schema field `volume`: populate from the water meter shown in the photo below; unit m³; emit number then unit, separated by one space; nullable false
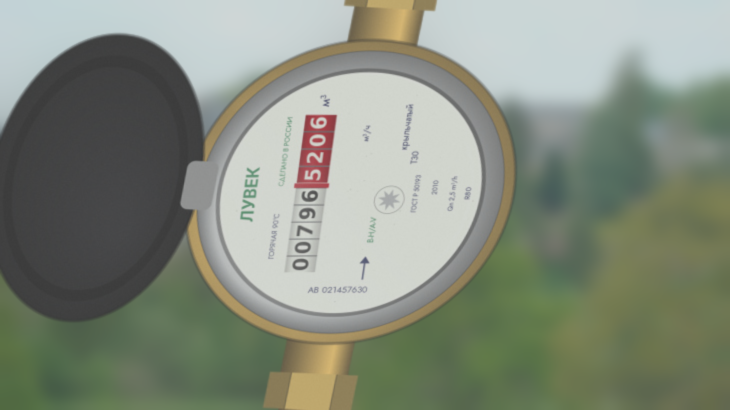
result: 796.5206 m³
